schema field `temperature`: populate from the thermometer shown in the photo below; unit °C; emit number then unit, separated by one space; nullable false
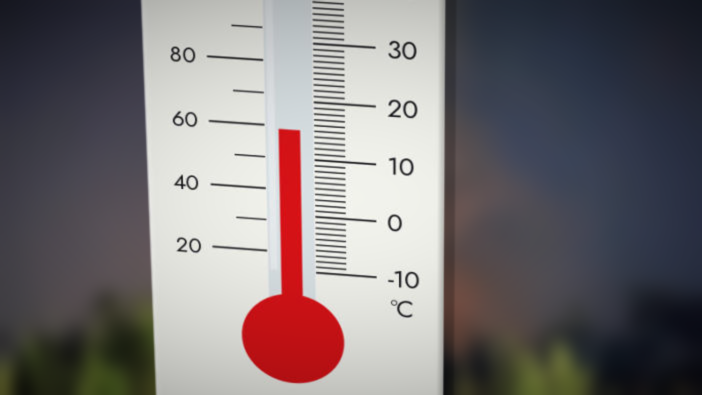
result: 15 °C
